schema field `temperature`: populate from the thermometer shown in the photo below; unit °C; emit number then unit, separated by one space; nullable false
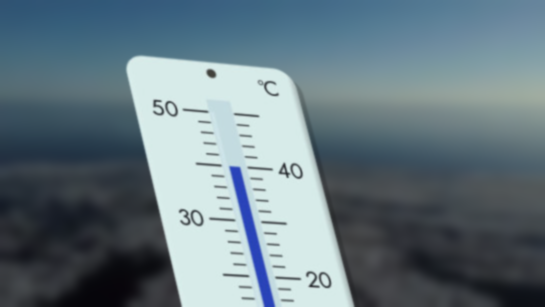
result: 40 °C
